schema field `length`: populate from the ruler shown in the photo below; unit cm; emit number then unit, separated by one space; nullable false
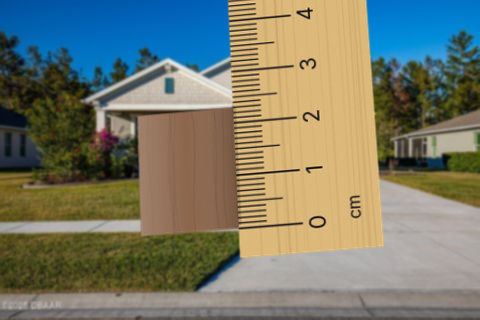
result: 2.3 cm
